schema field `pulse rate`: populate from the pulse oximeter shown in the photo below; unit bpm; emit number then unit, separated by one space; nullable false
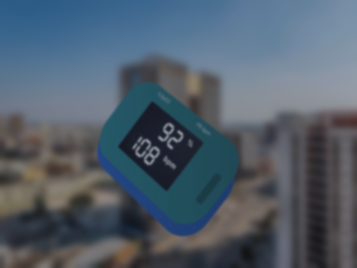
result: 108 bpm
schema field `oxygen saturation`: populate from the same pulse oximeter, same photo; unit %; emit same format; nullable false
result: 92 %
